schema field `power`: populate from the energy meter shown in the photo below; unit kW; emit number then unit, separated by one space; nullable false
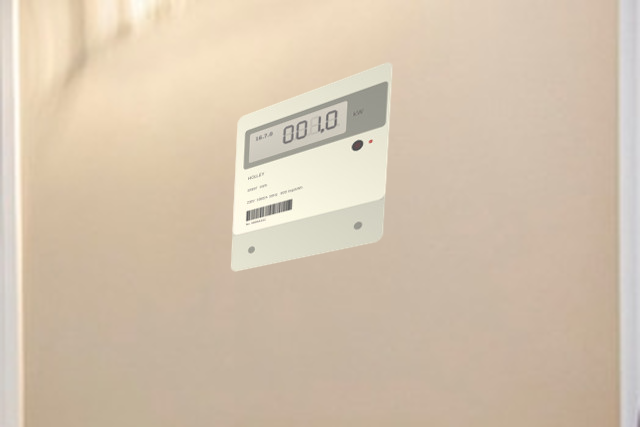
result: 1.0 kW
